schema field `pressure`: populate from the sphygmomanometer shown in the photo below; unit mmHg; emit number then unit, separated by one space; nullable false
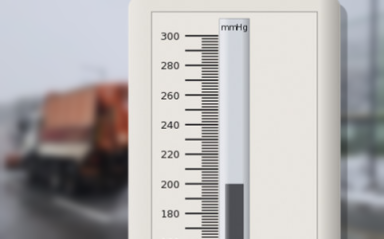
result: 200 mmHg
